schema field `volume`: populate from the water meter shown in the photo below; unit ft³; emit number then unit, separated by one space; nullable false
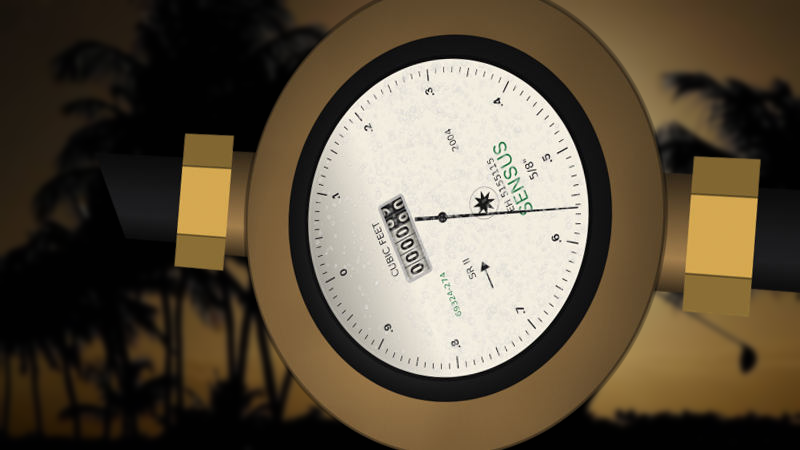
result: 89.56 ft³
